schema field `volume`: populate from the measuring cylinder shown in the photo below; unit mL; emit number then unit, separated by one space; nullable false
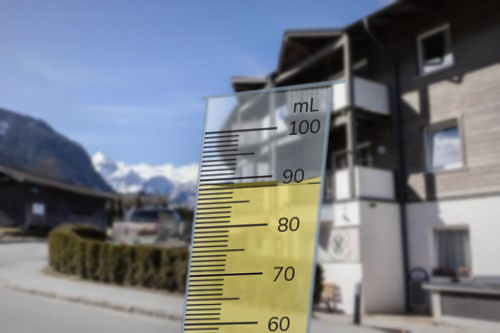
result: 88 mL
